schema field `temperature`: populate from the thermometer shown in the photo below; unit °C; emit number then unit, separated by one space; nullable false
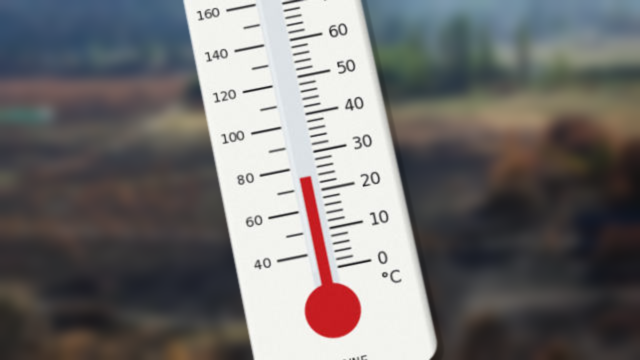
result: 24 °C
